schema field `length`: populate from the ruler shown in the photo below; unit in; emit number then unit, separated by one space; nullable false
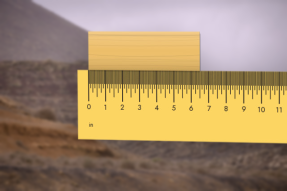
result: 6.5 in
